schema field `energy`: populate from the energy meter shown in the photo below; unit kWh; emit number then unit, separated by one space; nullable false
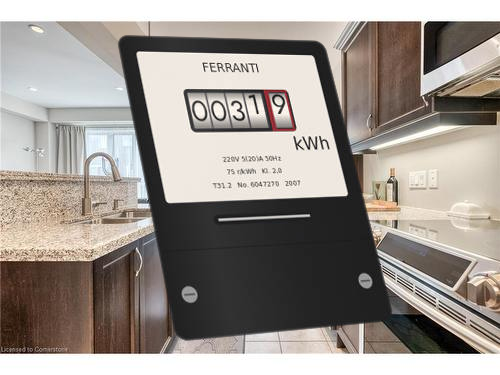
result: 31.9 kWh
